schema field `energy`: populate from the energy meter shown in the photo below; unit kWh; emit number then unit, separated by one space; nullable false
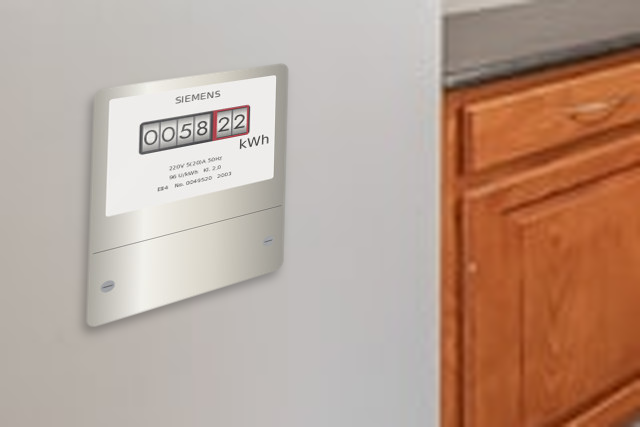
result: 58.22 kWh
